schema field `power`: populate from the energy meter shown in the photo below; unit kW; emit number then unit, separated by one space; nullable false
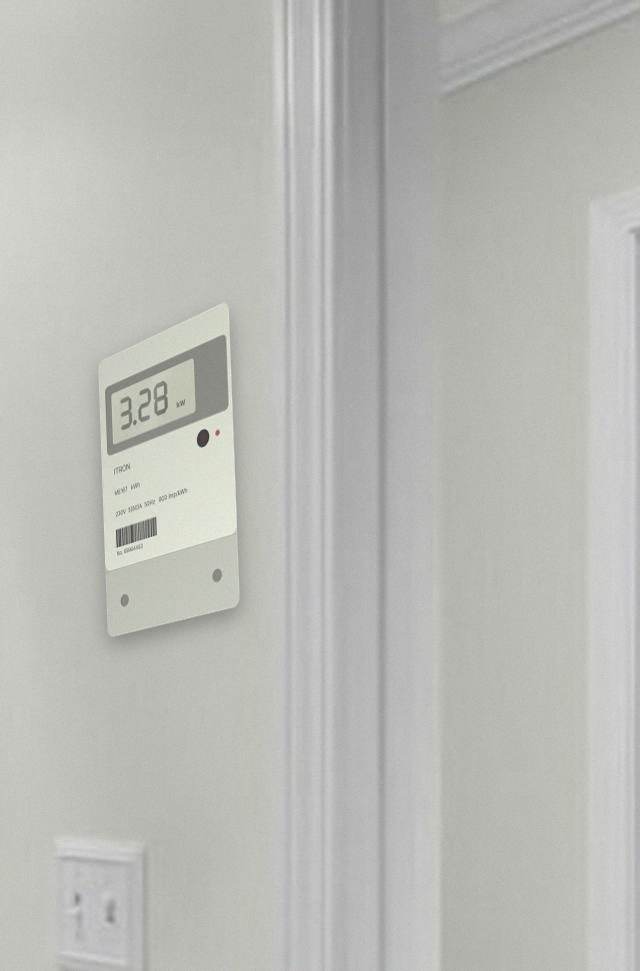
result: 3.28 kW
